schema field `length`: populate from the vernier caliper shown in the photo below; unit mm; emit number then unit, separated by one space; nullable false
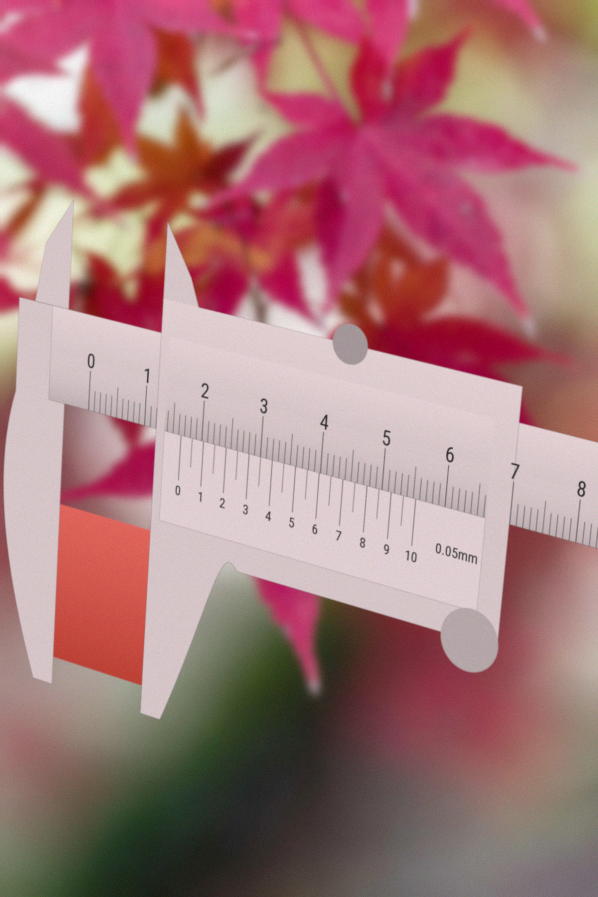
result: 16.4 mm
